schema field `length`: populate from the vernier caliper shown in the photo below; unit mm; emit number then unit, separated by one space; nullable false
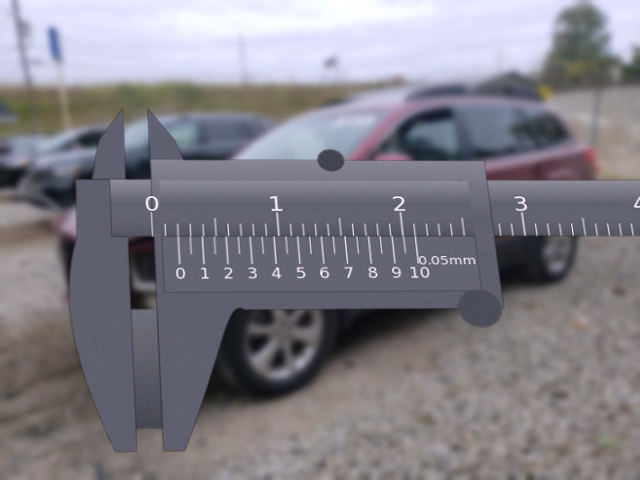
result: 2.0 mm
